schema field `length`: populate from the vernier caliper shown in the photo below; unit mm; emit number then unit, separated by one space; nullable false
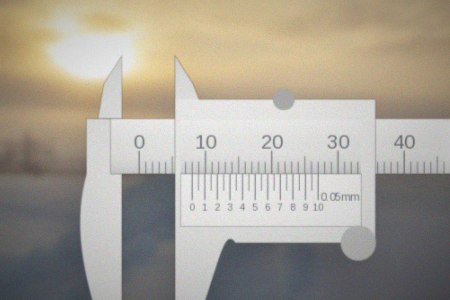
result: 8.0 mm
